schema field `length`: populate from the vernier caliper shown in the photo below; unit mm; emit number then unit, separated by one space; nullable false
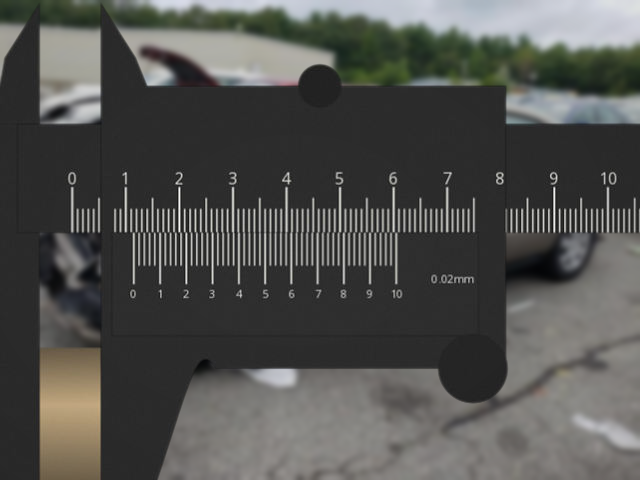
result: 11.5 mm
